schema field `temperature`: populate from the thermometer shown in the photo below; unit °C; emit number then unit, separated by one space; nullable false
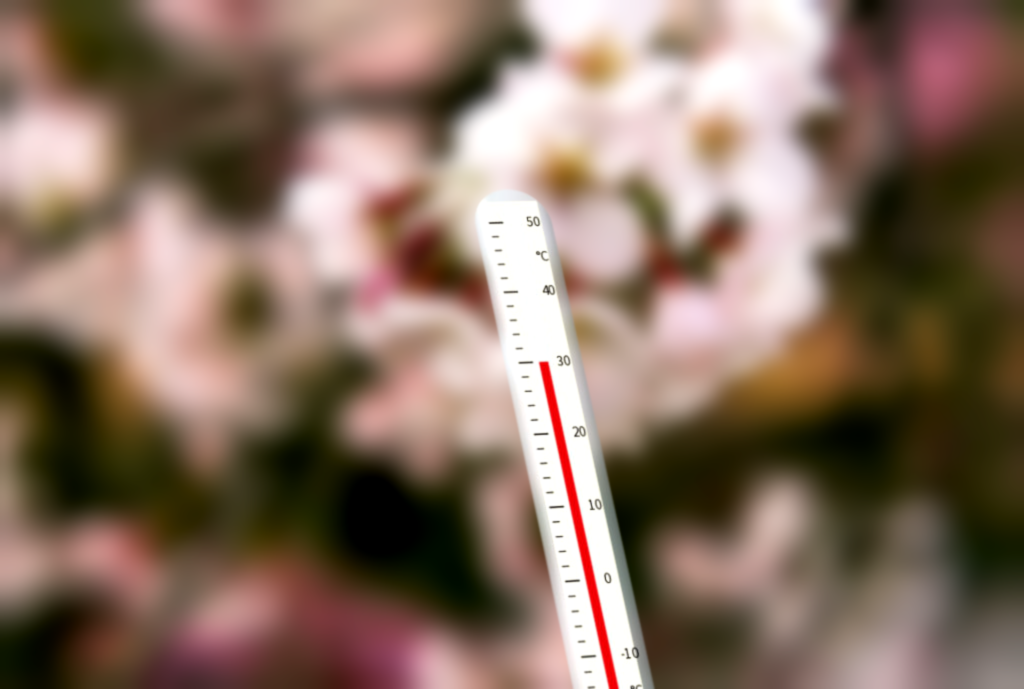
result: 30 °C
